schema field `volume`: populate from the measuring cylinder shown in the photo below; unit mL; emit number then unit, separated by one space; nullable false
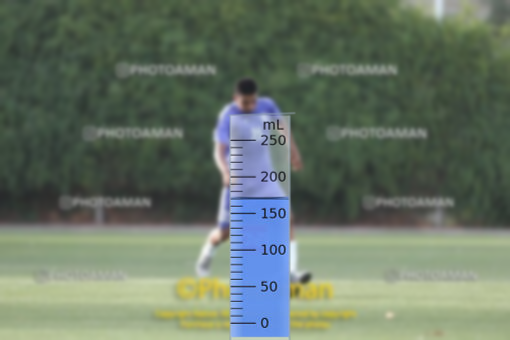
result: 170 mL
